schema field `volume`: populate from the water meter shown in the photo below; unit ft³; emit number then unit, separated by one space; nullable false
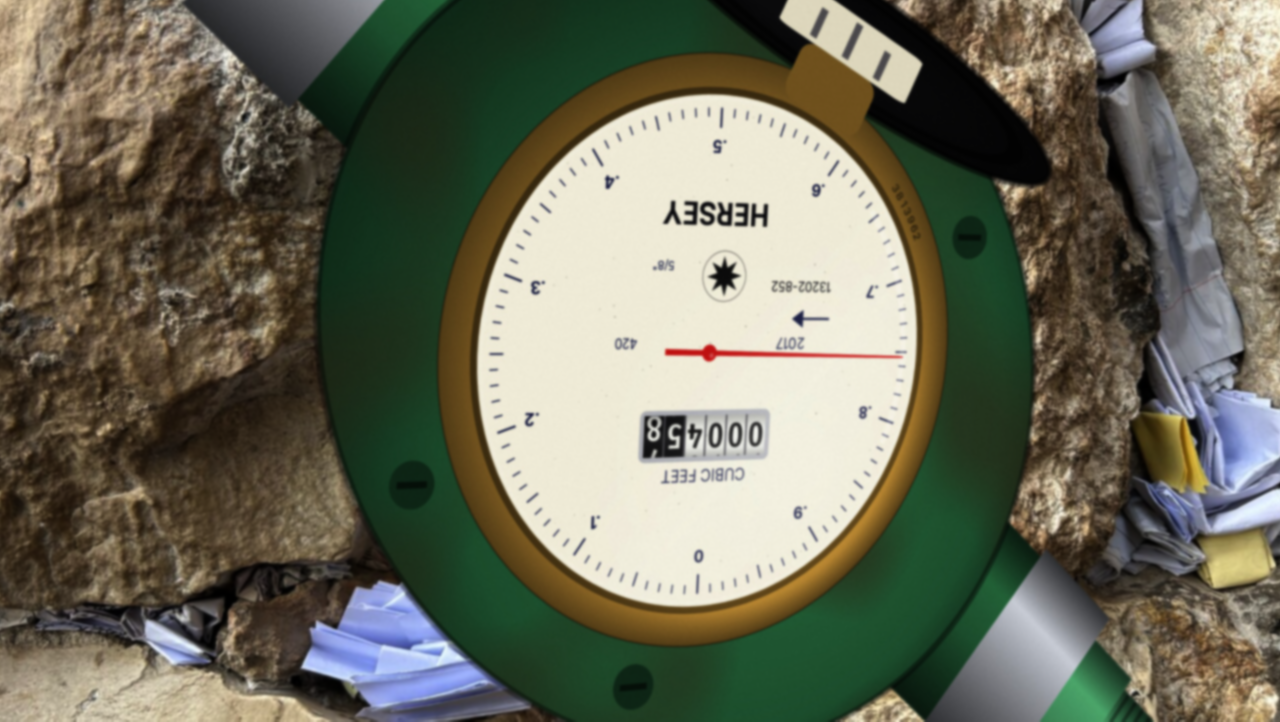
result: 457.75 ft³
